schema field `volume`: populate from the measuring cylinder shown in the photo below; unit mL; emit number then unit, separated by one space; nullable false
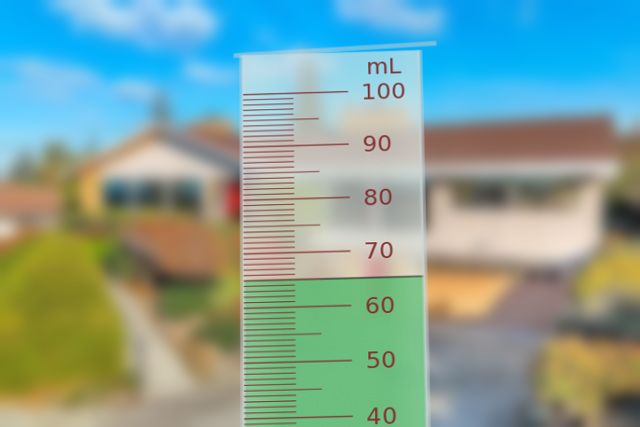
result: 65 mL
